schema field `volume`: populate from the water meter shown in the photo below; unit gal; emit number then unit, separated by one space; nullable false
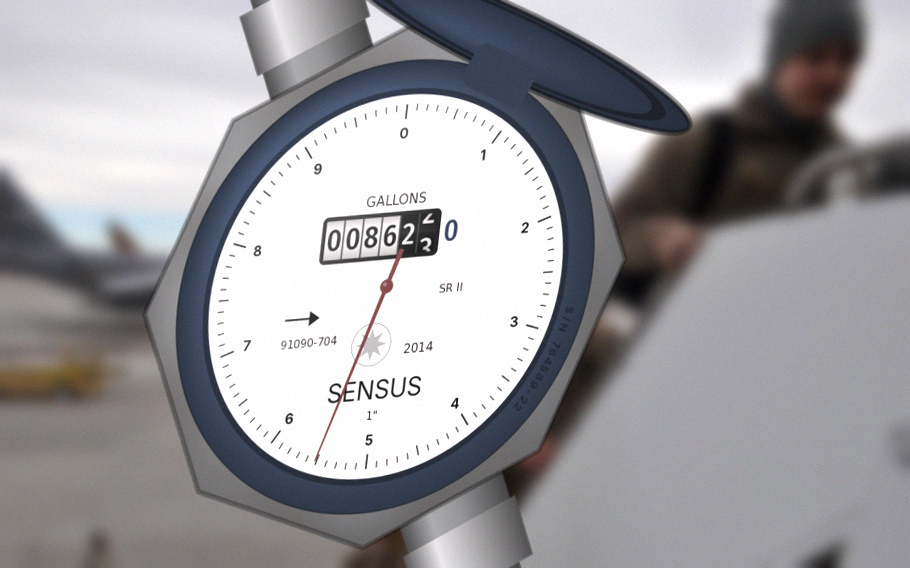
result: 86225.5 gal
